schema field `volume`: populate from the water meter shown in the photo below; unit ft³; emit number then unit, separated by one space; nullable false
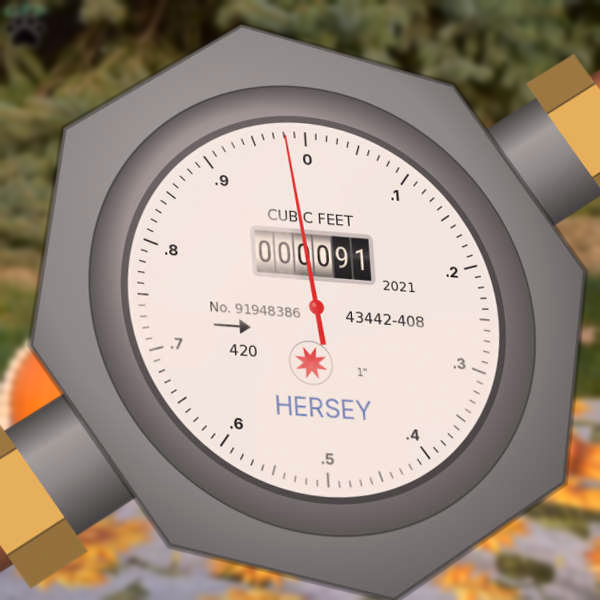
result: 90.98 ft³
